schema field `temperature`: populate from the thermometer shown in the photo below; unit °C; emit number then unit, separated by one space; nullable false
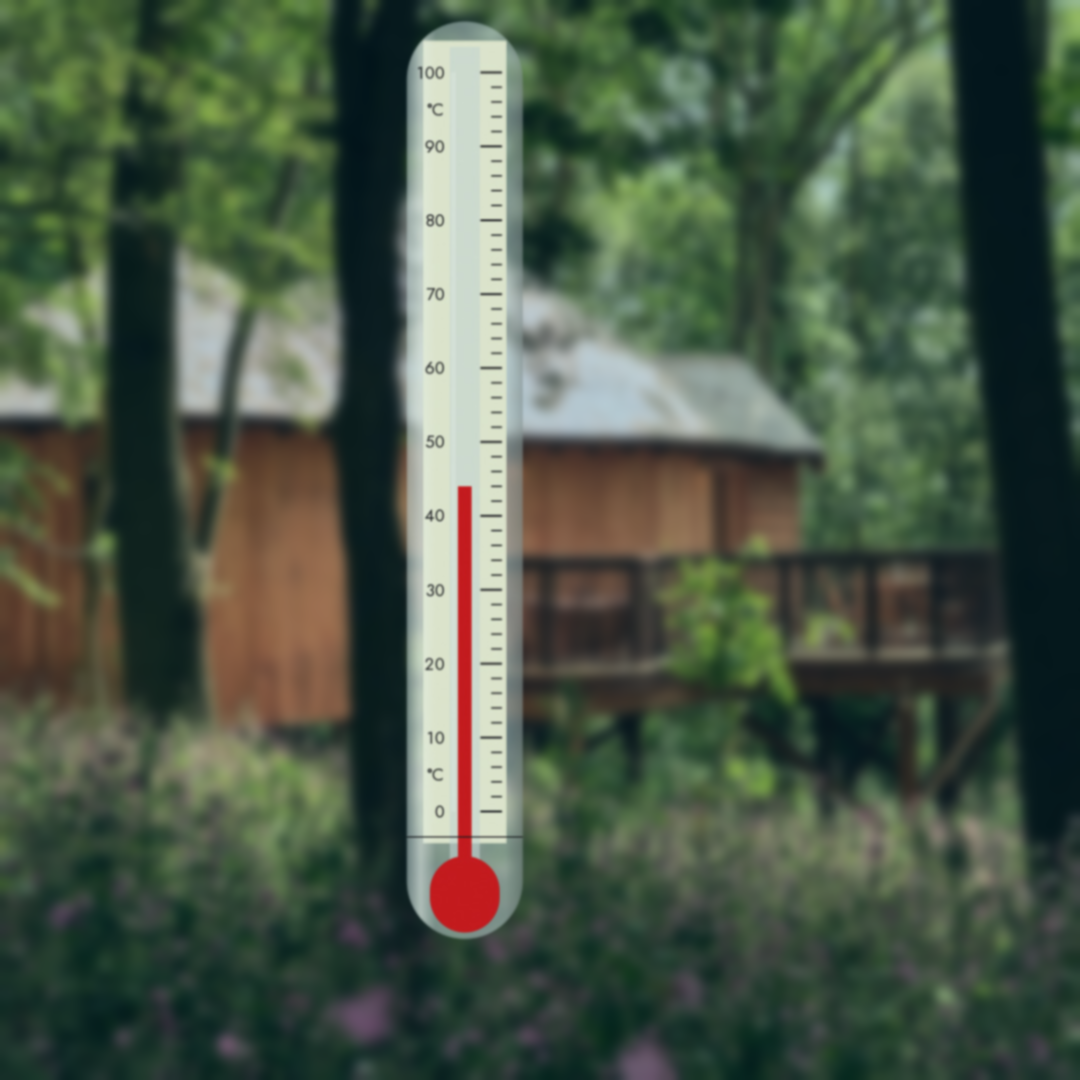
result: 44 °C
